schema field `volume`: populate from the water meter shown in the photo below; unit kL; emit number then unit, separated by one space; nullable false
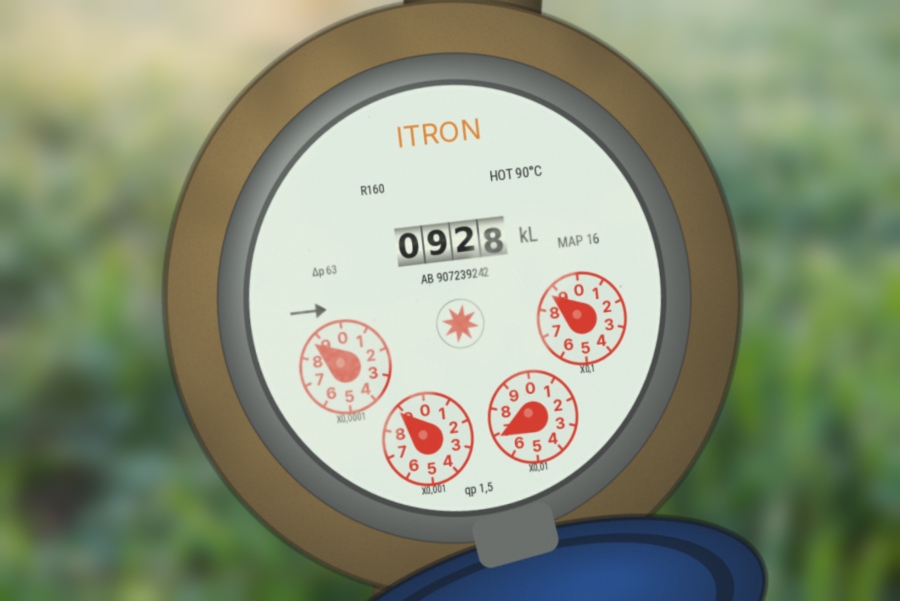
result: 927.8688 kL
